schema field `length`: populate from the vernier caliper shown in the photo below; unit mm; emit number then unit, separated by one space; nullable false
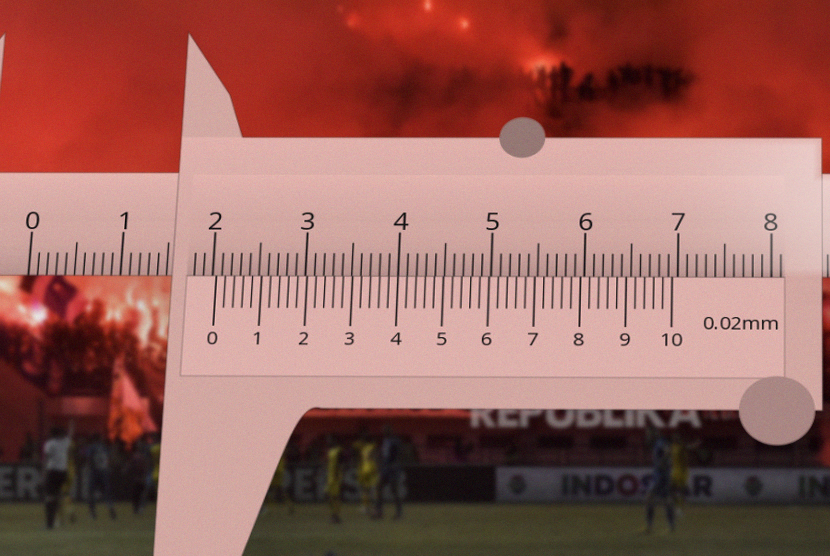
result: 20.4 mm
